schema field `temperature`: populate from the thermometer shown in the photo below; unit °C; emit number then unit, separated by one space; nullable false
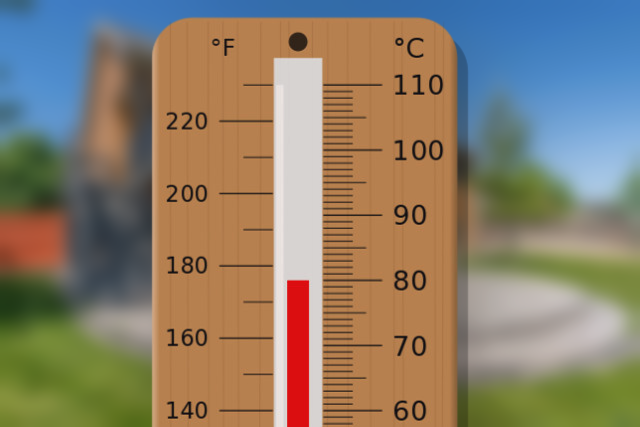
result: 80 °C
